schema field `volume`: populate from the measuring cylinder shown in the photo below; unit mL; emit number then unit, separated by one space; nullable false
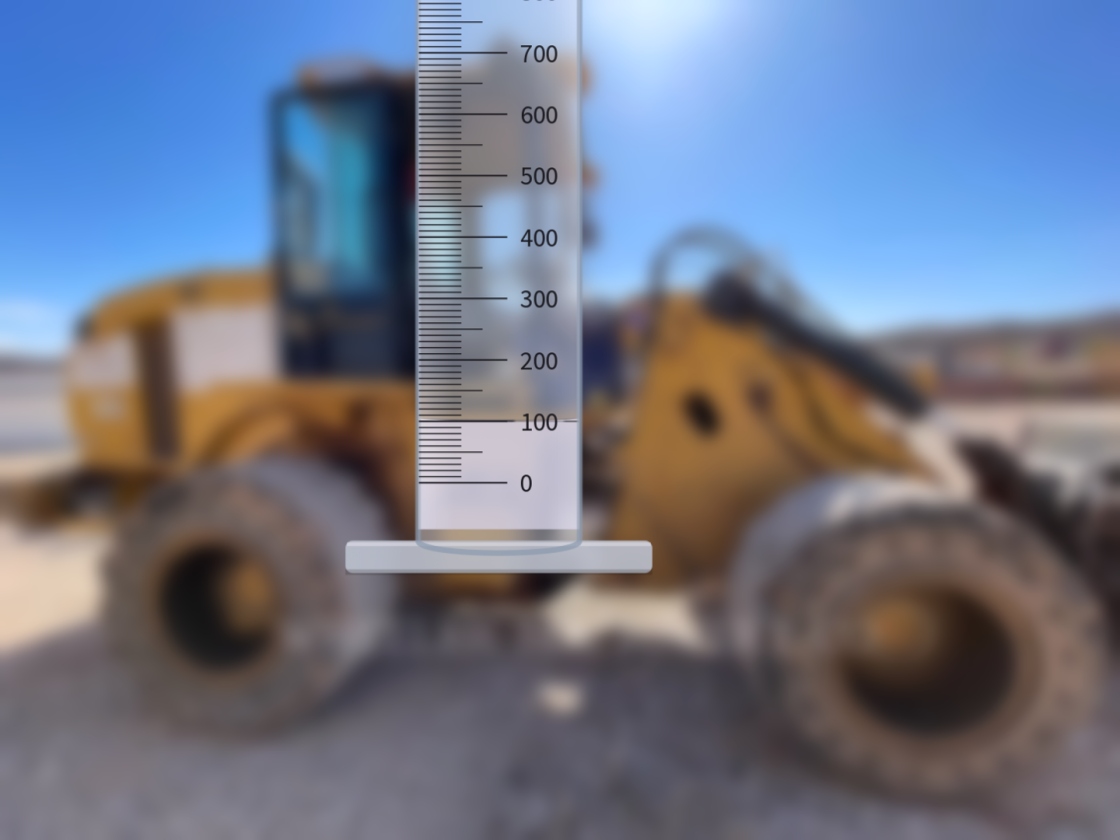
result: 100 mL
